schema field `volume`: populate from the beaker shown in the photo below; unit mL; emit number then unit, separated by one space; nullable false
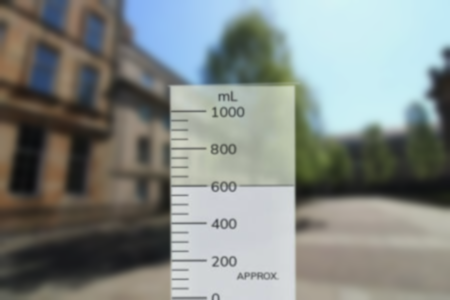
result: 600 mL
